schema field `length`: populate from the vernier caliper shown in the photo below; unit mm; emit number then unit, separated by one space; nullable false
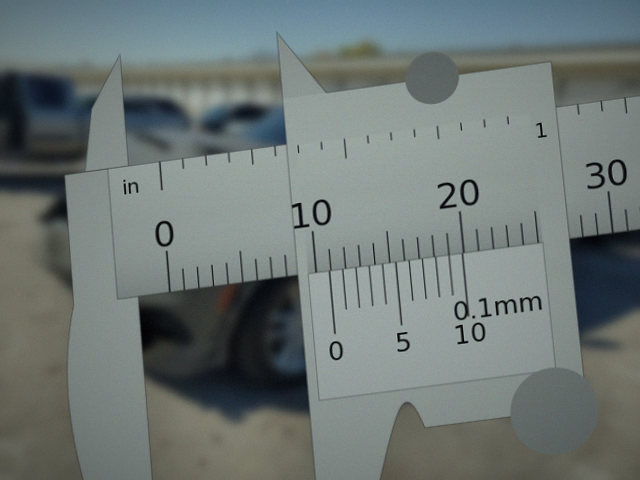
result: 10.9 mm
